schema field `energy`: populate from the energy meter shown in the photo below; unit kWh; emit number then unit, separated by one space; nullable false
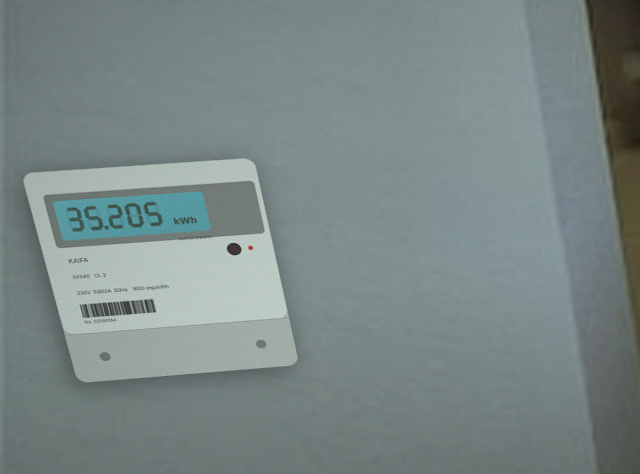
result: 35.205 kWh
